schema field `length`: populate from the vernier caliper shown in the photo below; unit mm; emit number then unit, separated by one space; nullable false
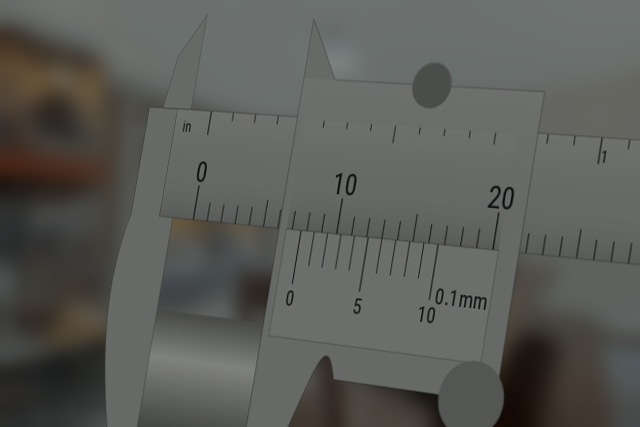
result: 7.6 mm
